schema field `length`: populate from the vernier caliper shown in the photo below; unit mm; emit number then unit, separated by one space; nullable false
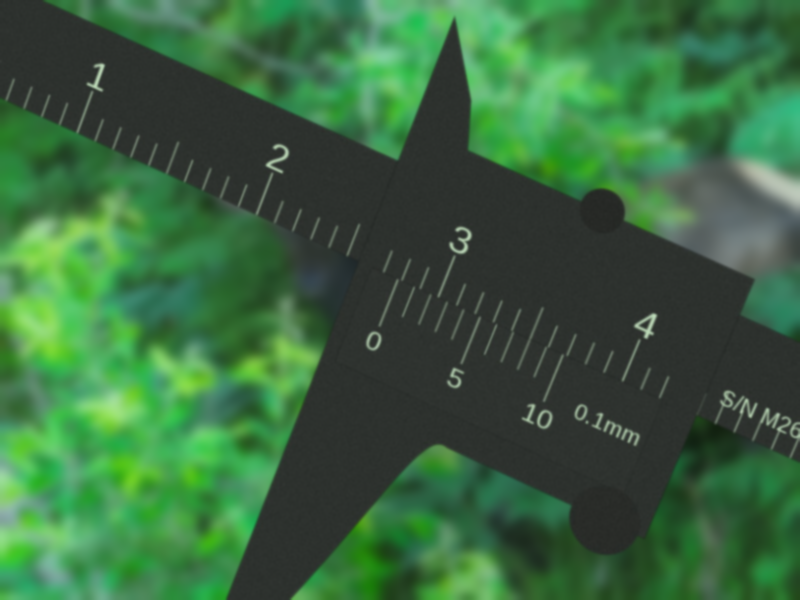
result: 27.8 mm
